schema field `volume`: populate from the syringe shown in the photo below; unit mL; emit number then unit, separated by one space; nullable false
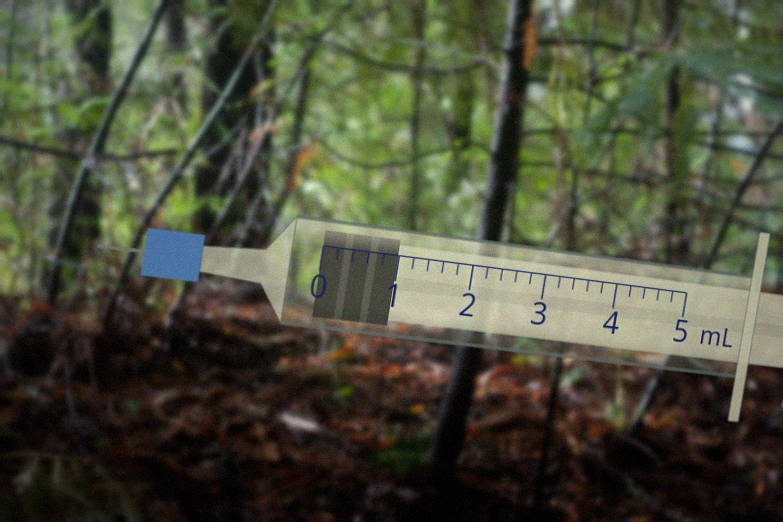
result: 0 mL
